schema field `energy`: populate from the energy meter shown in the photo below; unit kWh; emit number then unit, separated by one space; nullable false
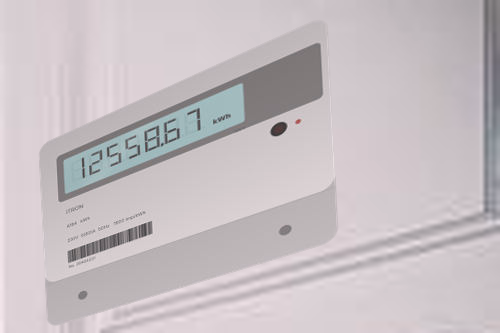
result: 12558.67 kWh
